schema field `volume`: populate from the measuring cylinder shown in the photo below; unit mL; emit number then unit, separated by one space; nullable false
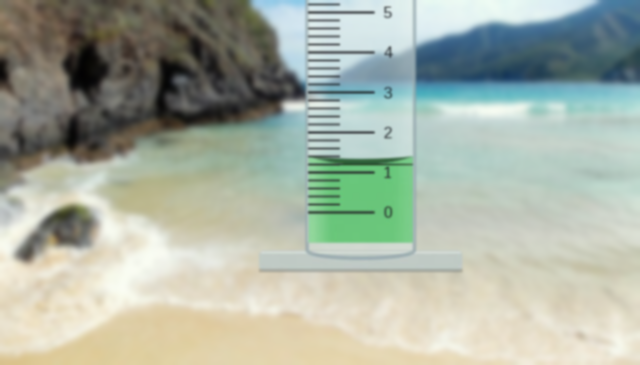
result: 1.2 mL
